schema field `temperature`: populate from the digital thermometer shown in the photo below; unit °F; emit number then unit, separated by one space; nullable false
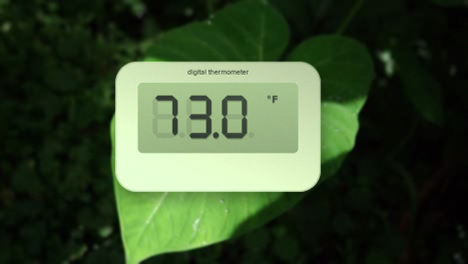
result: 73.0 °F
